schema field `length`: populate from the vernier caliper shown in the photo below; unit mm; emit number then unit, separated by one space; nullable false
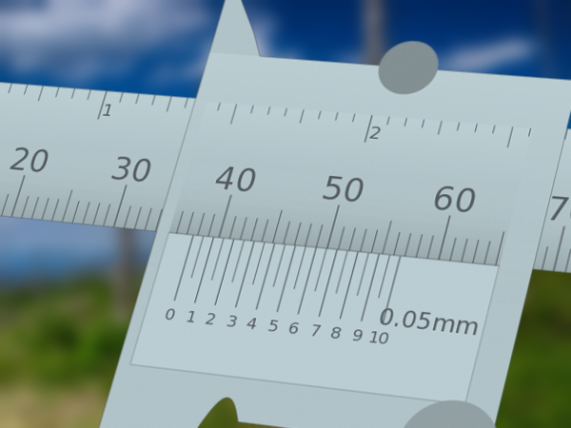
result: 37.6 mm
